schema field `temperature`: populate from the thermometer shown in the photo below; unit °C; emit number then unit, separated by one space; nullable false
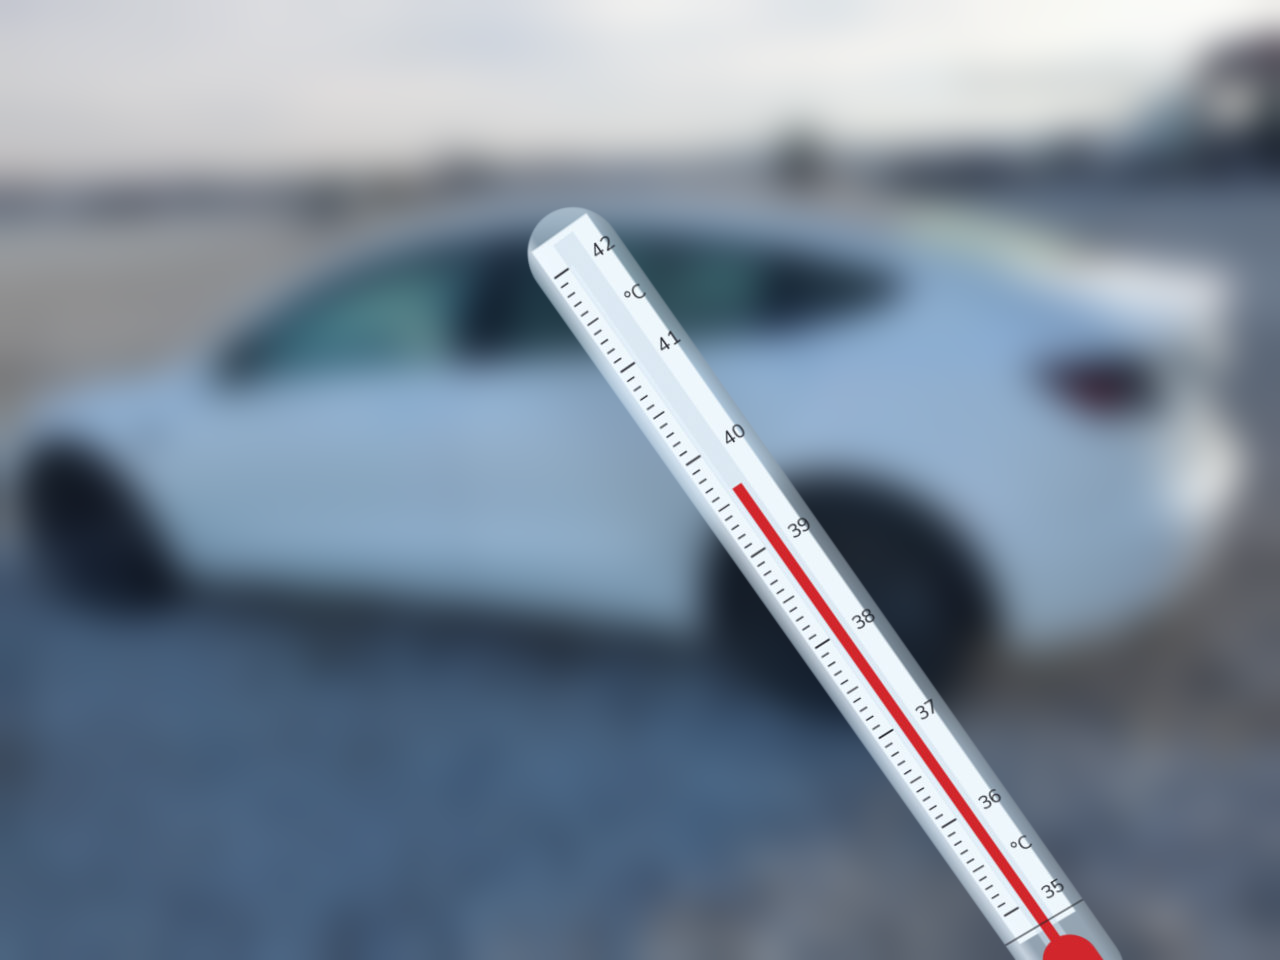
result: 39.6 °C
